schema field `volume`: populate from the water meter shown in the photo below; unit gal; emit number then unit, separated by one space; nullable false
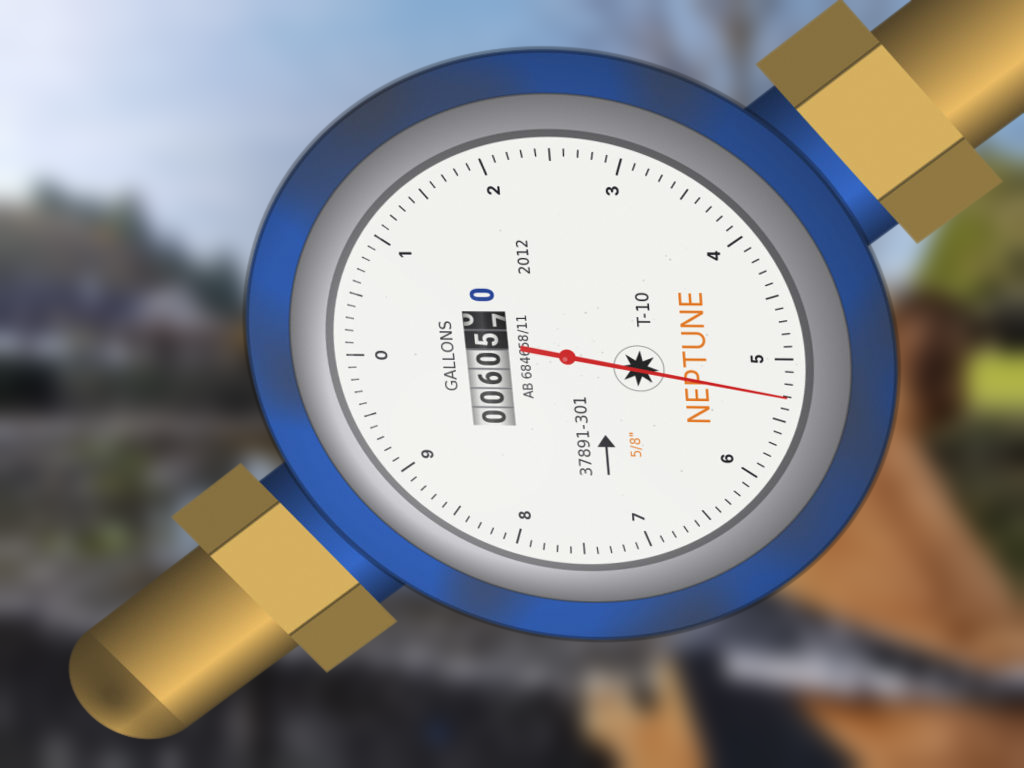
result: 60565.3 gal
